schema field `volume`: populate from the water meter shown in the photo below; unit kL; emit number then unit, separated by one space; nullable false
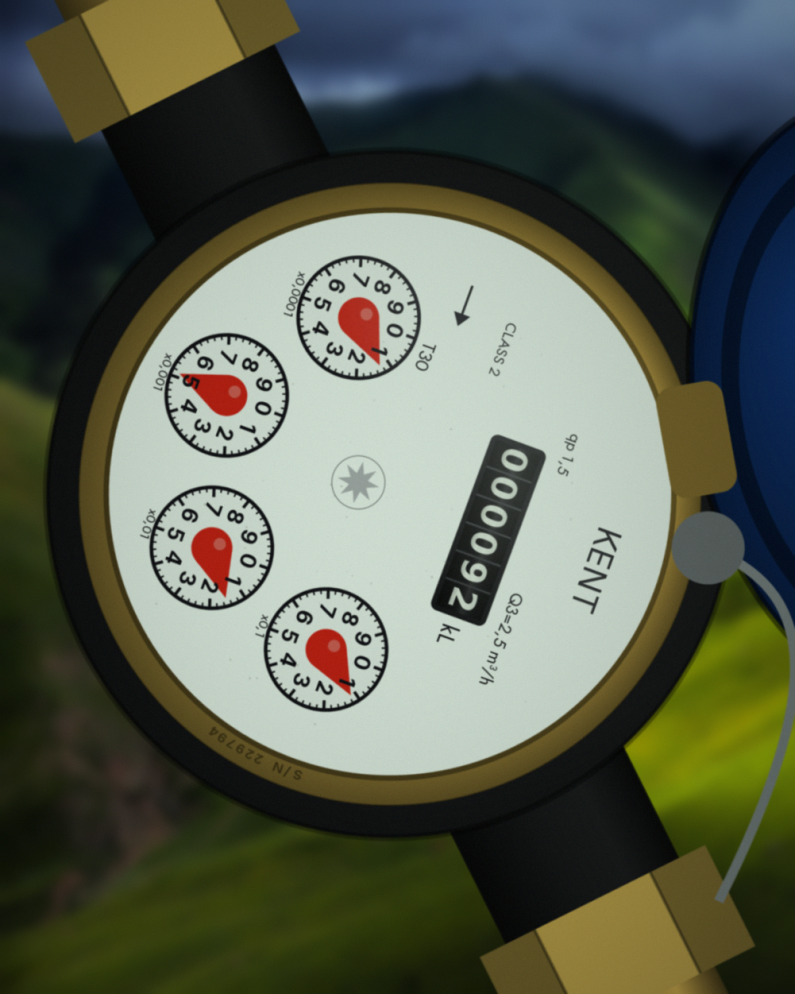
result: 92.1151 kL
